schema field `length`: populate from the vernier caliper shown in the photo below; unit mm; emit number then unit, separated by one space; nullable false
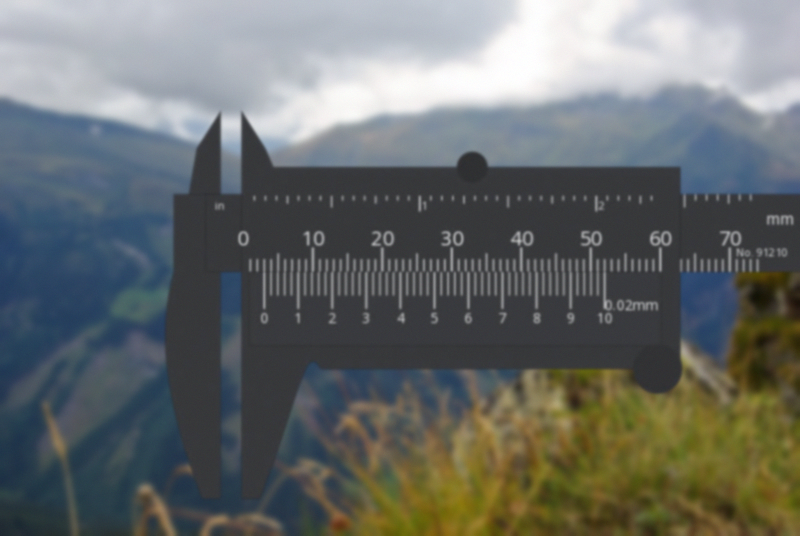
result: 3.0 mm
